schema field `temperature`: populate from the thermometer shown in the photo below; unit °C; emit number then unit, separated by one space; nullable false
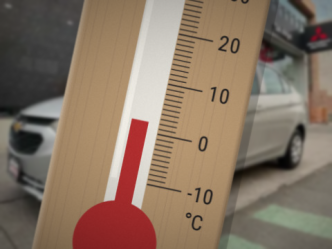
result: 2 °C
